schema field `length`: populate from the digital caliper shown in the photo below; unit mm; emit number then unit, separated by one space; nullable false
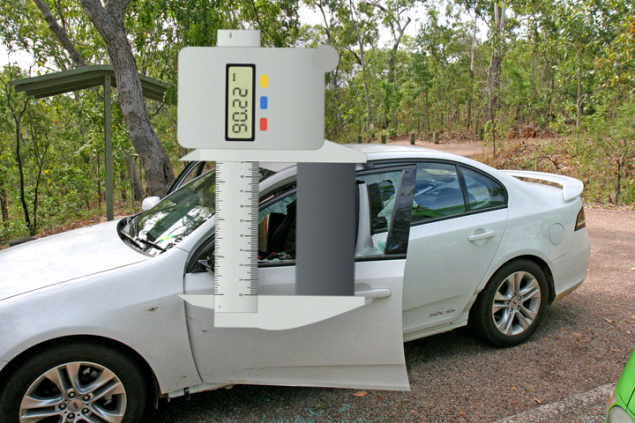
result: 90.22 mm
